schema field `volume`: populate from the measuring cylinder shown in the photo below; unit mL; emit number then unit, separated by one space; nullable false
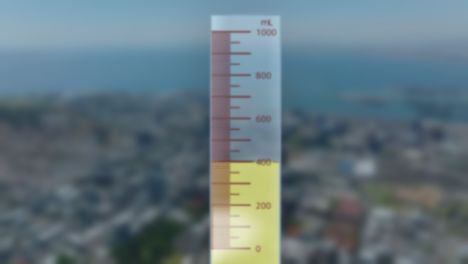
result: 400 mL
